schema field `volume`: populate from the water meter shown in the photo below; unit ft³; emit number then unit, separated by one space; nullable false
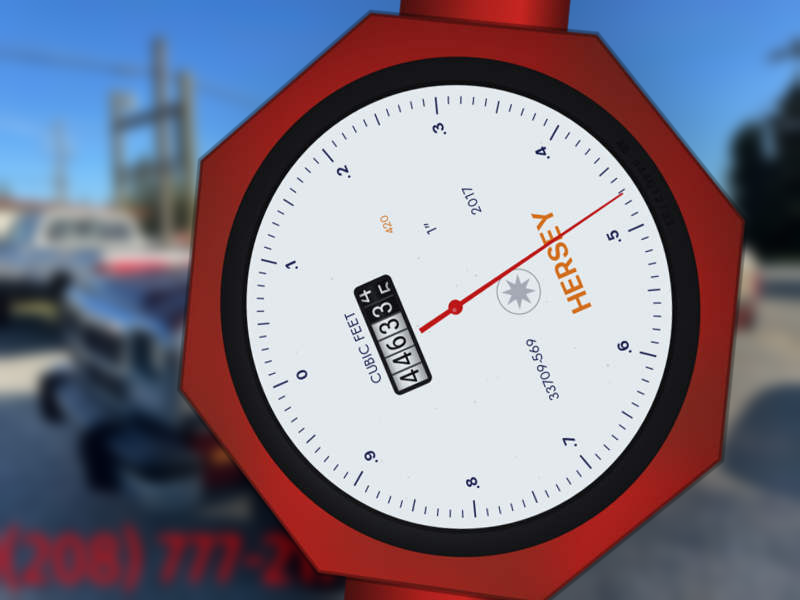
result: 446334.47 ft³
